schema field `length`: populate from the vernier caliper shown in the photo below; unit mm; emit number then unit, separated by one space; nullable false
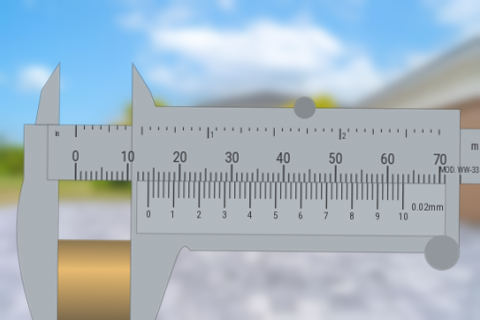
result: 14.0 mm
